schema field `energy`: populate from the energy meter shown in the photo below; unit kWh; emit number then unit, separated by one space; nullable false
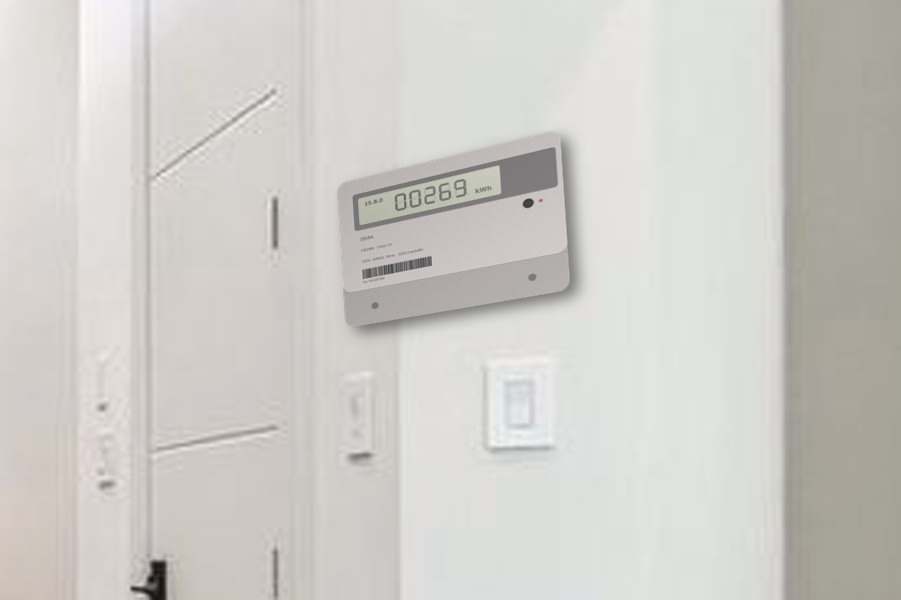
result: 269 kWh
